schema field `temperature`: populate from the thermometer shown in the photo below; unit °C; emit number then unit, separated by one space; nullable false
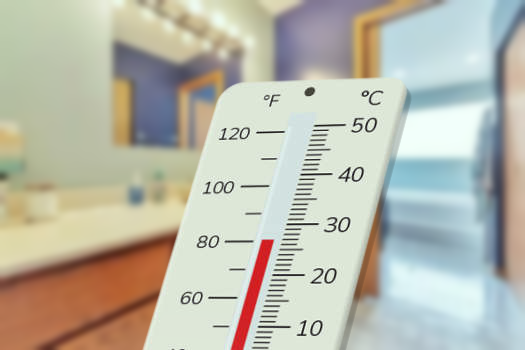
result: 27 °C
